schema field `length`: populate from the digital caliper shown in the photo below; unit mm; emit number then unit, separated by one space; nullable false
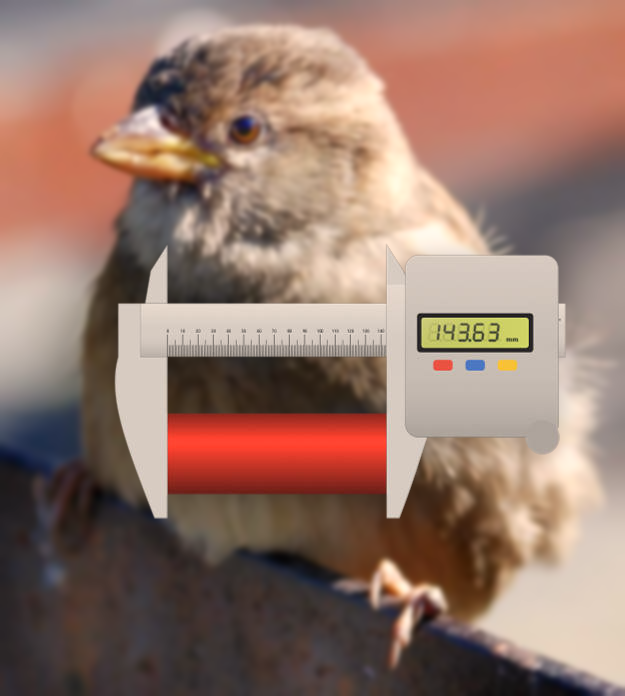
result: 143.63 mm
